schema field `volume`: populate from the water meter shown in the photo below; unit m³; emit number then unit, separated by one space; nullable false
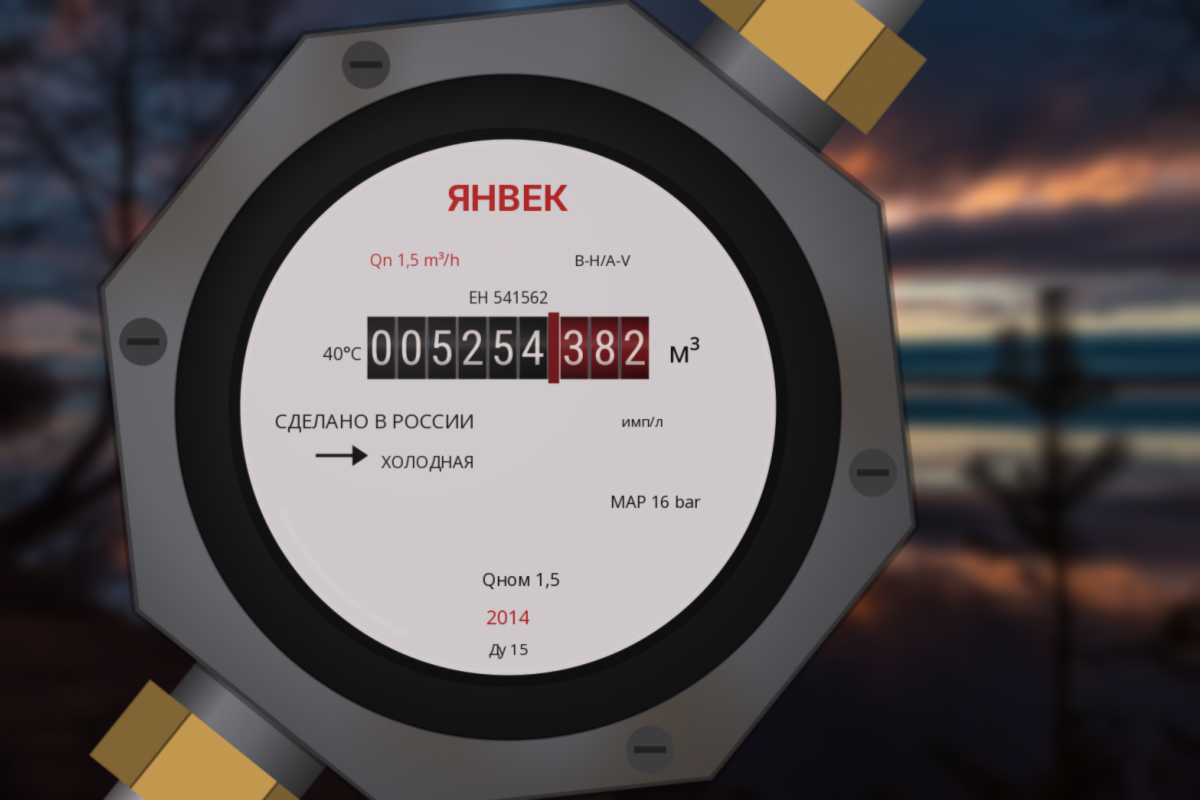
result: 5254.382 m³
